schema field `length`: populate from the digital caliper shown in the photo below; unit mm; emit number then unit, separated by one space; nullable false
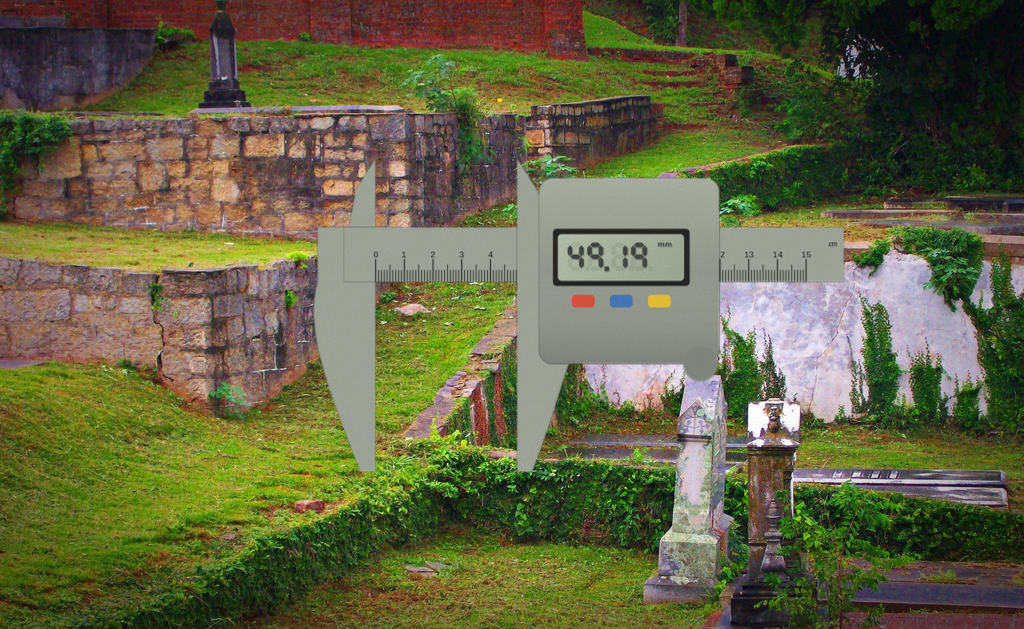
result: 49.19 mm
